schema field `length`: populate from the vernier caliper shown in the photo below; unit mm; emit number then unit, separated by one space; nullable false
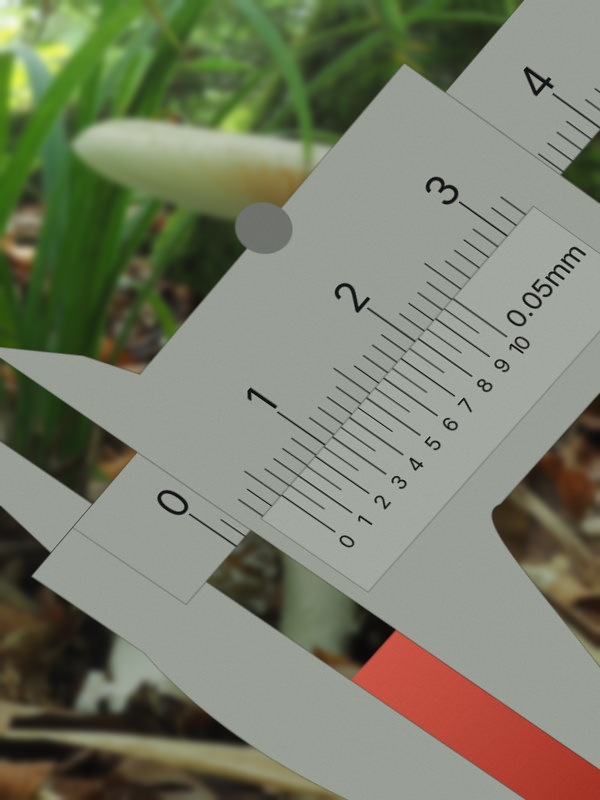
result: 5.1 mm
